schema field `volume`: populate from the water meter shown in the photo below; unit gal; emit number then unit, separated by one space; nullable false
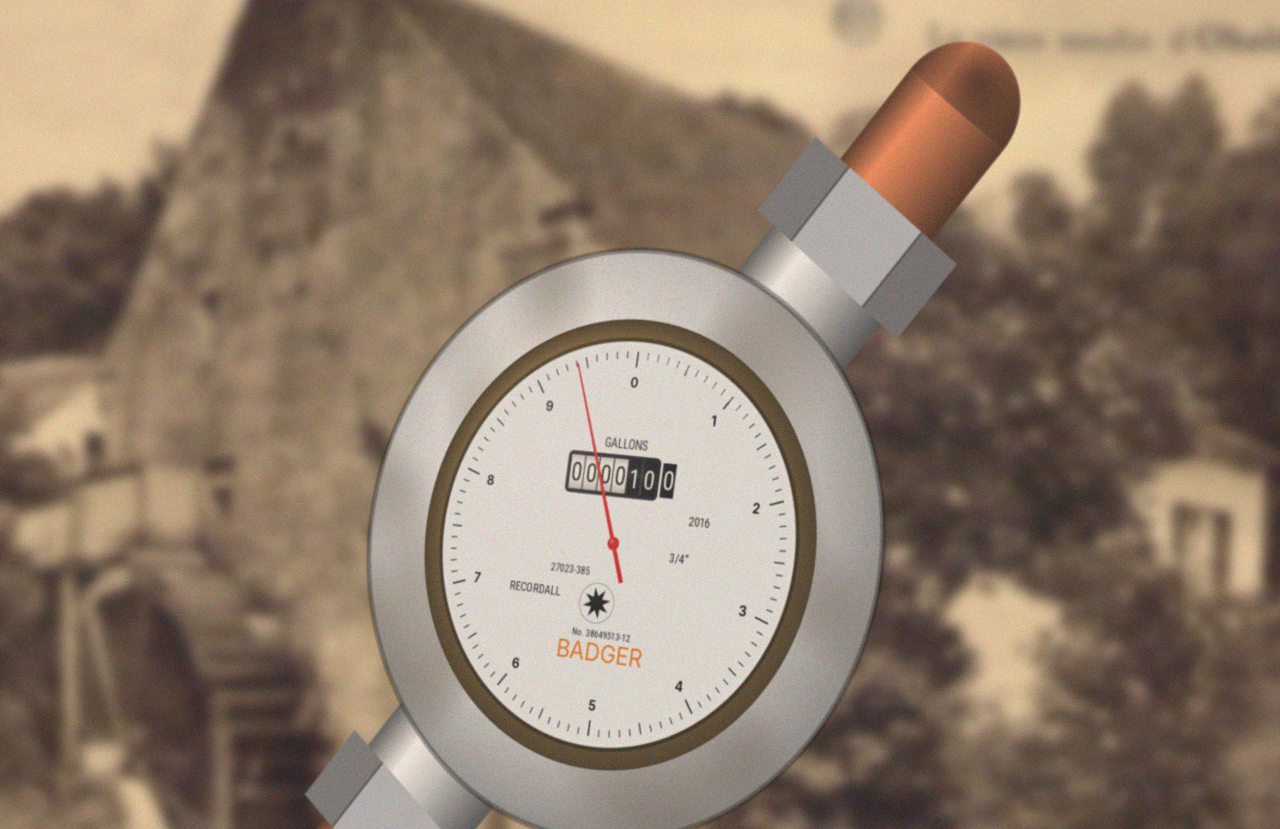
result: 99.4 gal
